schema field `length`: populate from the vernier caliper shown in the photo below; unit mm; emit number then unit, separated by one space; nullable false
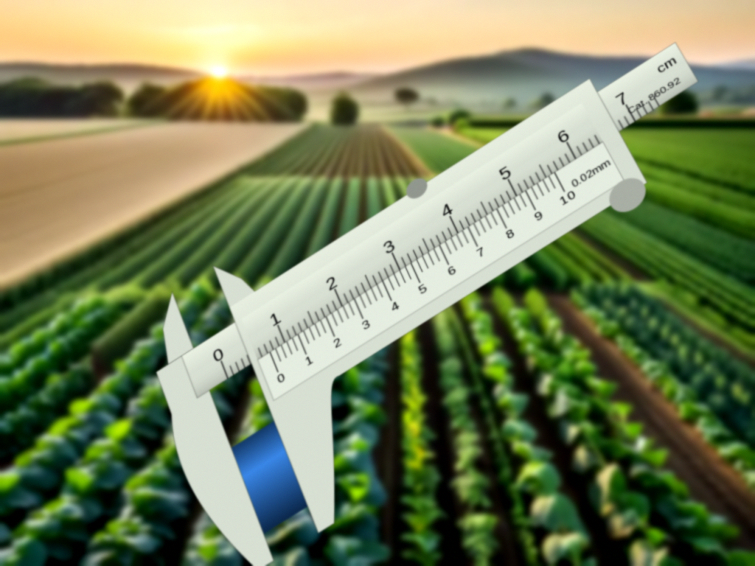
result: 7.4 mm
